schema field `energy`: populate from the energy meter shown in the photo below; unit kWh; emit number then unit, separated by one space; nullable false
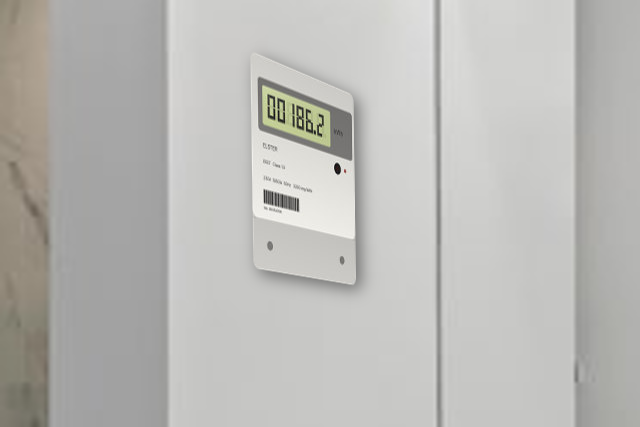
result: 186.2 kWh
